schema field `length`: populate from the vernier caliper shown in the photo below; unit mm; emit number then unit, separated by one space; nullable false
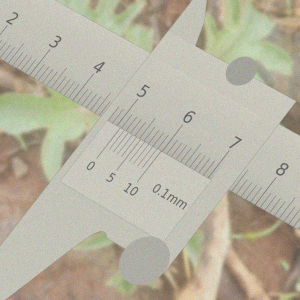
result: 50.8 mm
